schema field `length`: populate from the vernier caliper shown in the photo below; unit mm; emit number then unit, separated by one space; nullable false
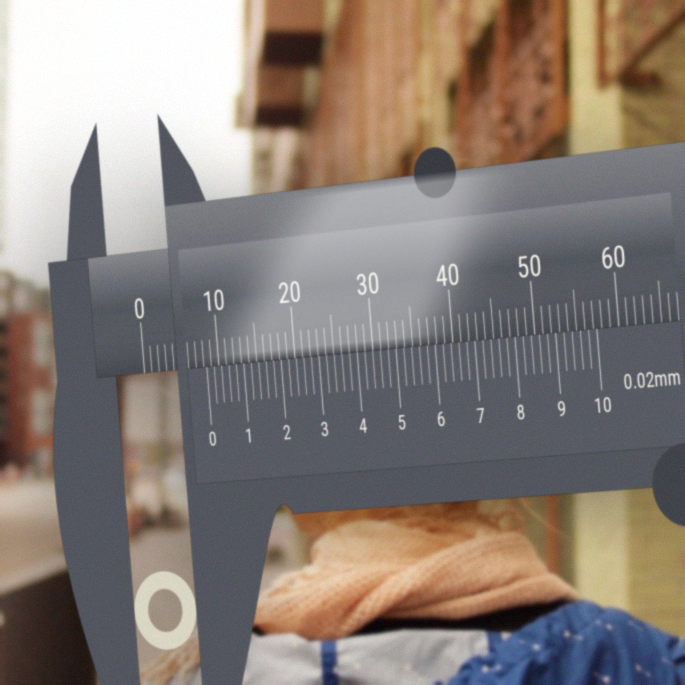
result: 8.4 mm
